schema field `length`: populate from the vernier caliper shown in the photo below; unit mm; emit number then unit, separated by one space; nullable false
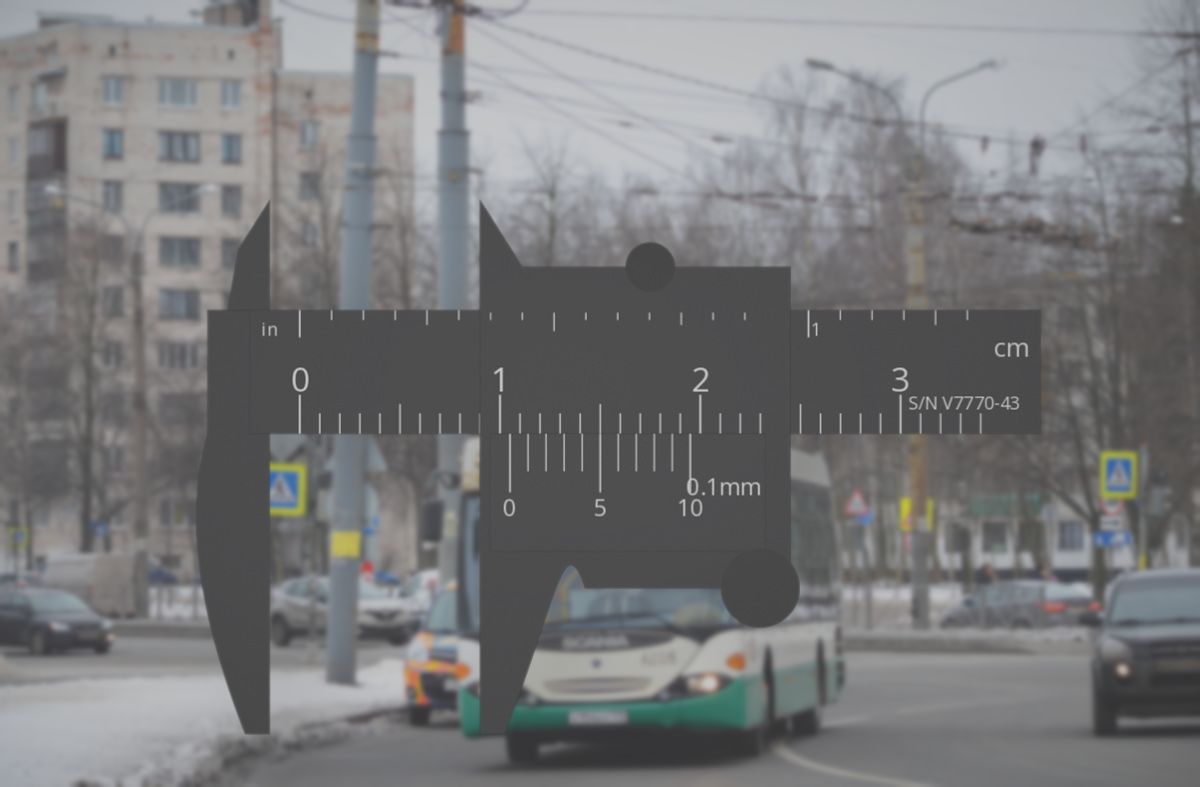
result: 10.5 mm
